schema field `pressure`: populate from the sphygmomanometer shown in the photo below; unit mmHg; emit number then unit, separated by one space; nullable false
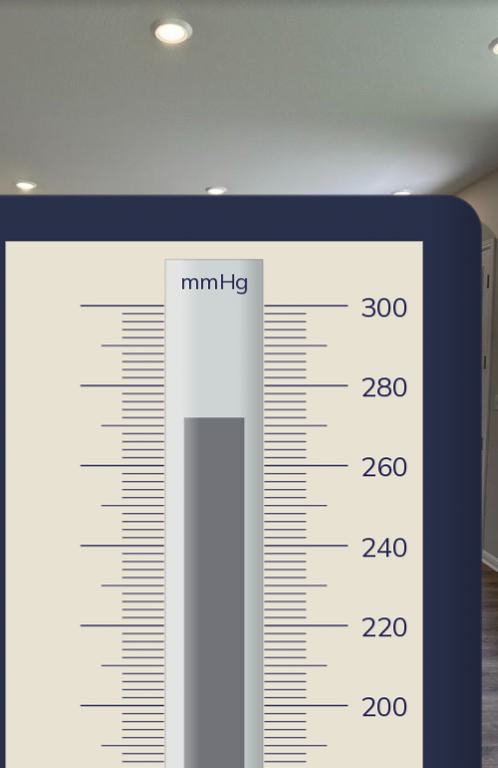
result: 272 mmHg
